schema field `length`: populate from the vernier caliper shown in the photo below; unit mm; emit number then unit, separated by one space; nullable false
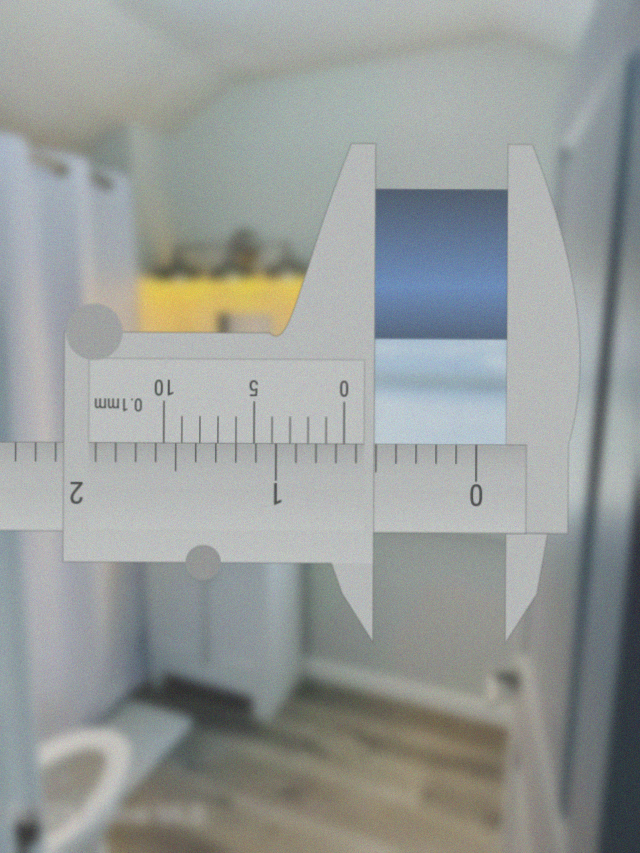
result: 6.6 mm
